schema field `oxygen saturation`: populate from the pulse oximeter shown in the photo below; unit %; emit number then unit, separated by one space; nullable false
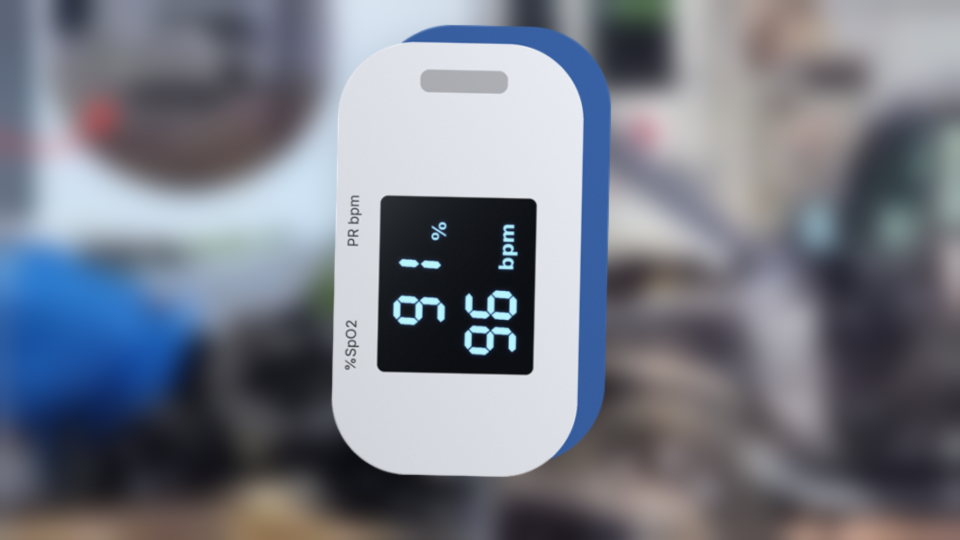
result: 91 %
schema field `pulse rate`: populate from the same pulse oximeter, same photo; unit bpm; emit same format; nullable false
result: 96 bpm
